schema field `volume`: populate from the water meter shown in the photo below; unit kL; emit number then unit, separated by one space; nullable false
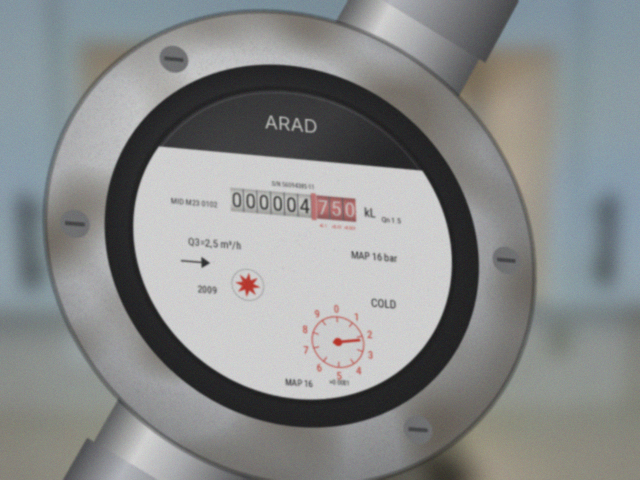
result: 4.7502 kL
